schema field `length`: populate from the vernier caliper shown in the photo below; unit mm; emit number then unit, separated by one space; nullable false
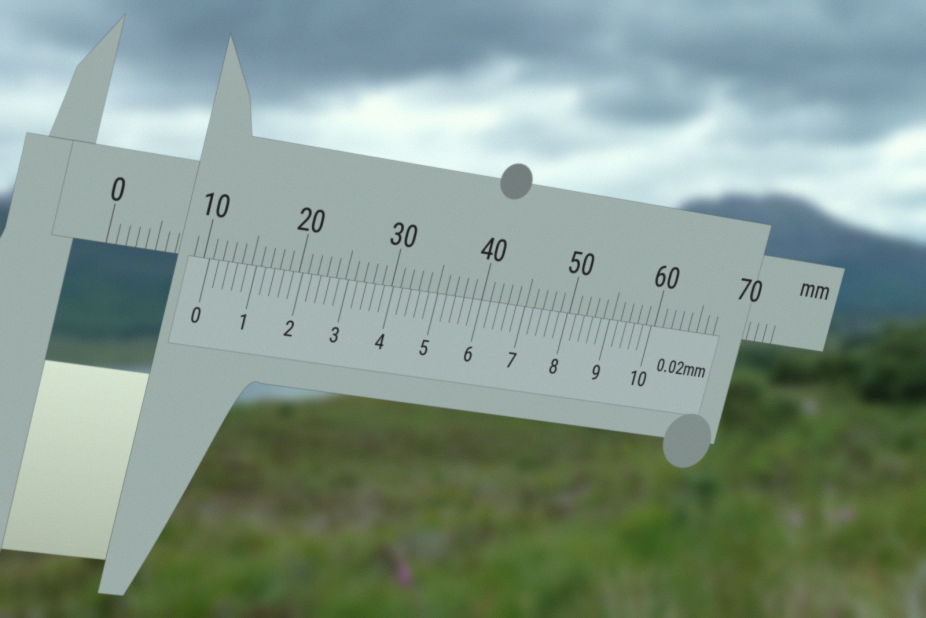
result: 10.6 mm
